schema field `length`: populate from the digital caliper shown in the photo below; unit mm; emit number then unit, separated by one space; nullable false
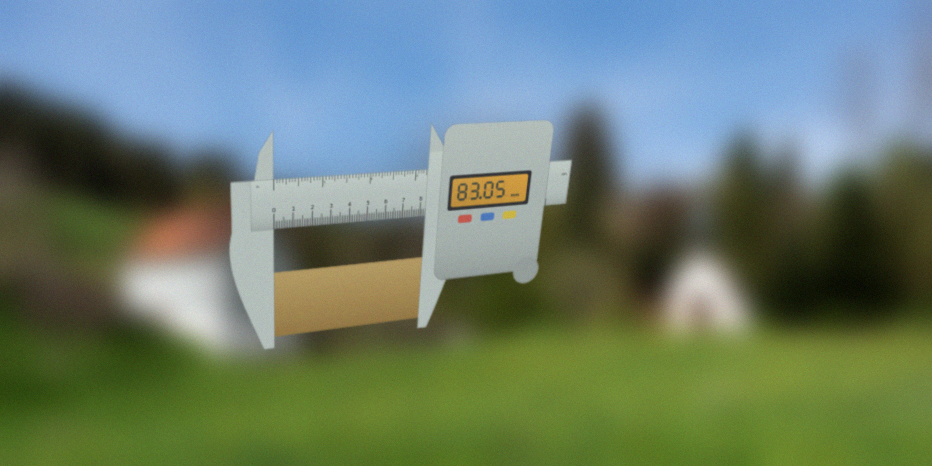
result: 83.05 mm
